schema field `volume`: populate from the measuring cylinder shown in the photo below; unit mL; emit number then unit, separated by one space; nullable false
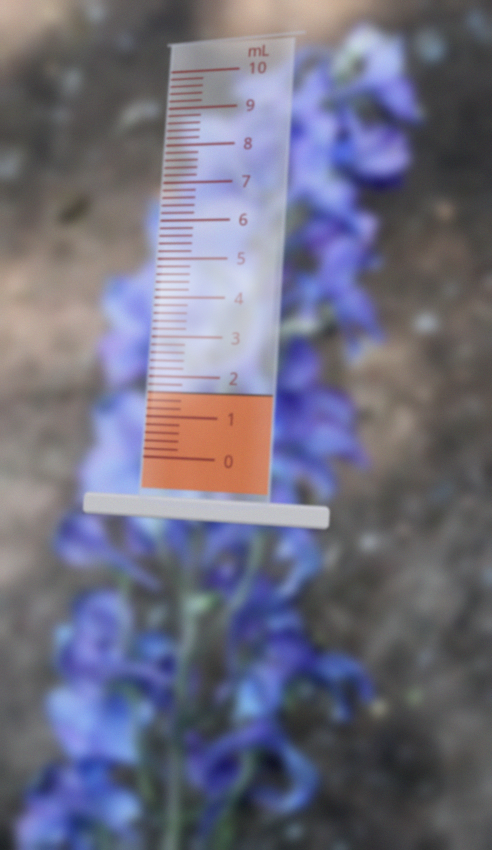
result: 1.6 mL
